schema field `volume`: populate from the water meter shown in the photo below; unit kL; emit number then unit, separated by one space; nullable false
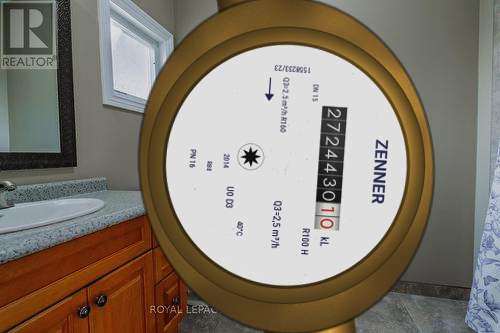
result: 2724430.10 kL
